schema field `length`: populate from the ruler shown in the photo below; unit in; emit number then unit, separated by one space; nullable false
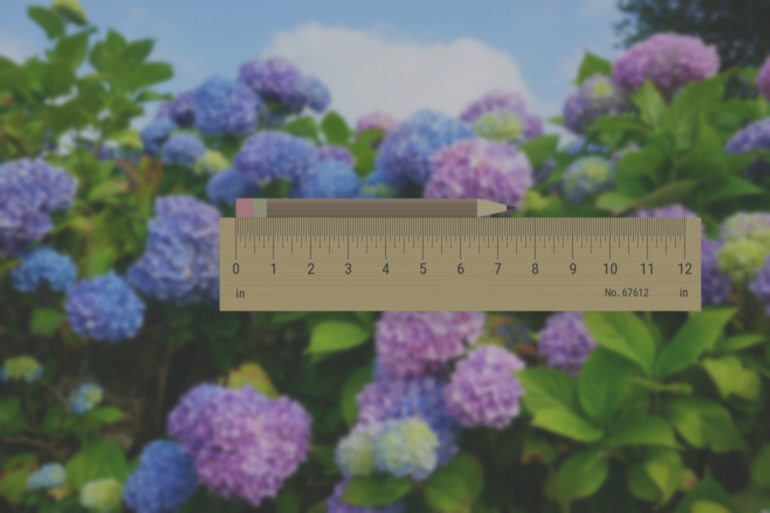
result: 7.5 in
